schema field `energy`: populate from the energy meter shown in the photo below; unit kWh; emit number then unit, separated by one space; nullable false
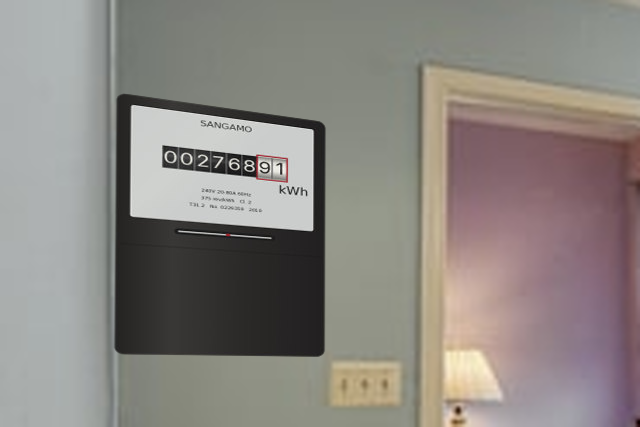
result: 2768.91 kWh
